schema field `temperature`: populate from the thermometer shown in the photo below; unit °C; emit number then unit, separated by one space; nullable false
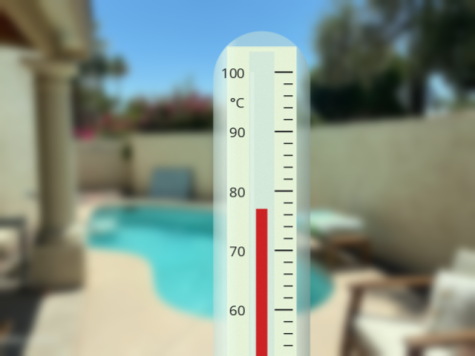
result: 77 °C
